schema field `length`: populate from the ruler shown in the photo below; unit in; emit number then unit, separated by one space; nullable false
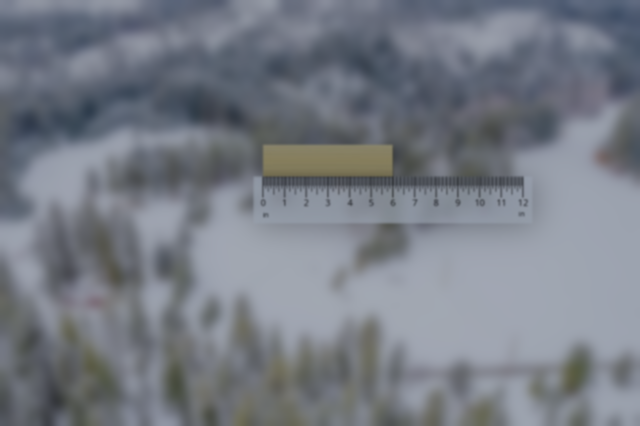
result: 6 in
